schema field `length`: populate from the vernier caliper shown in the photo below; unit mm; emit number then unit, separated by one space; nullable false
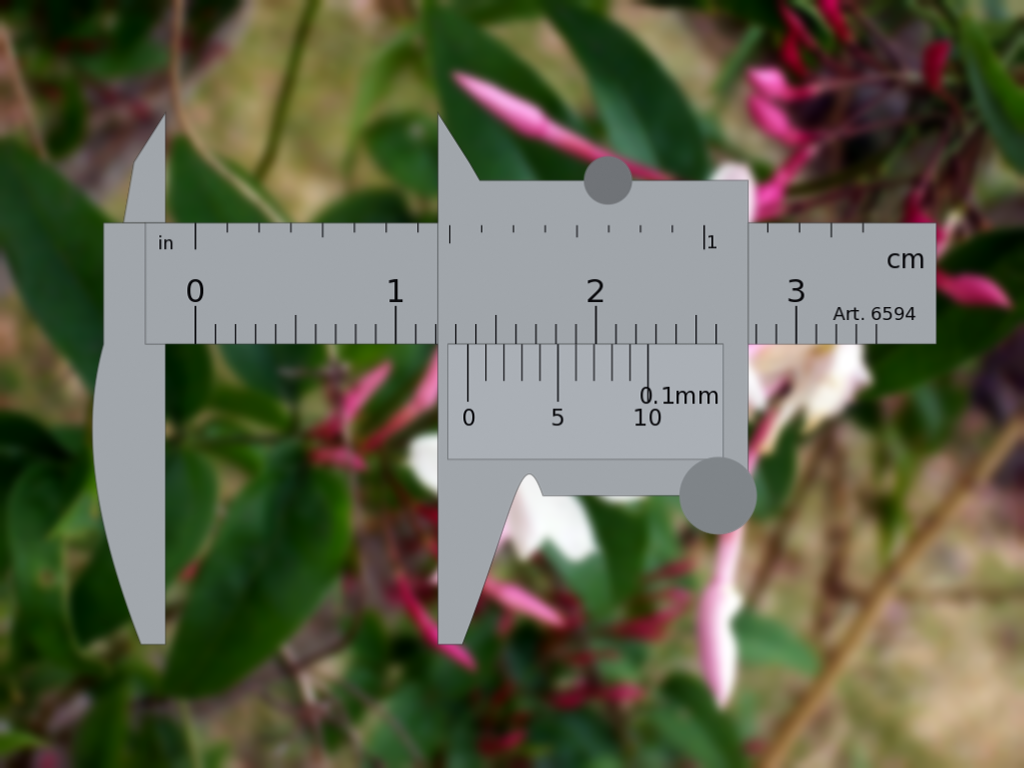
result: 13.6 mm
